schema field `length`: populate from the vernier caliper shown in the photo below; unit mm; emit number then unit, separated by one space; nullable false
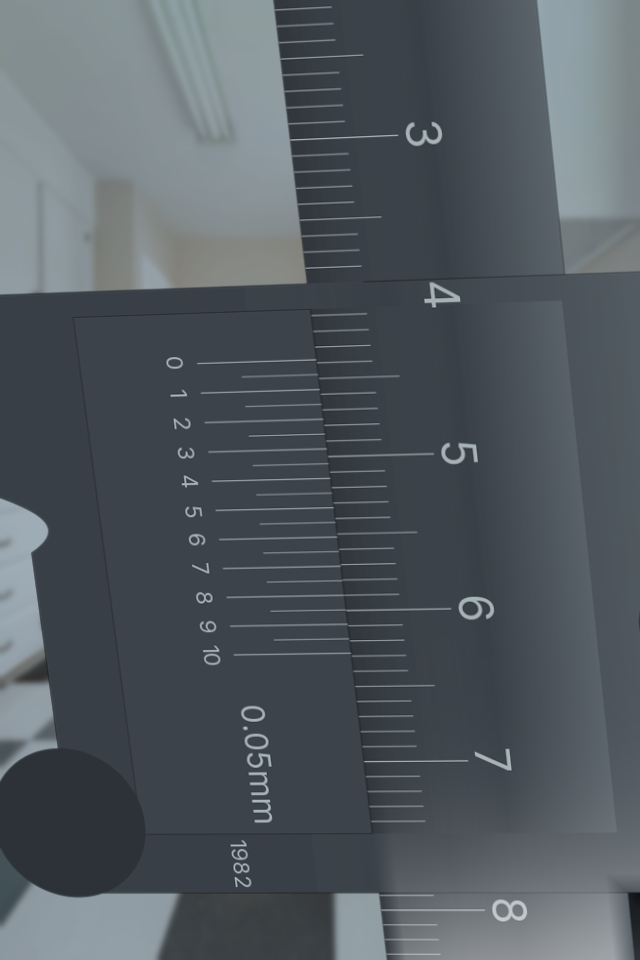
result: 43.8 mm
